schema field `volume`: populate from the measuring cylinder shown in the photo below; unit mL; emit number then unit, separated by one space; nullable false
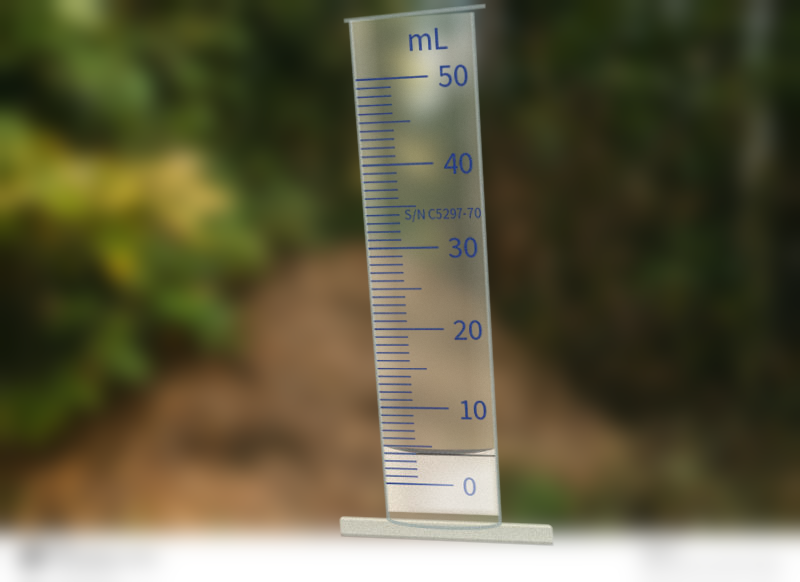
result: 4 mL
